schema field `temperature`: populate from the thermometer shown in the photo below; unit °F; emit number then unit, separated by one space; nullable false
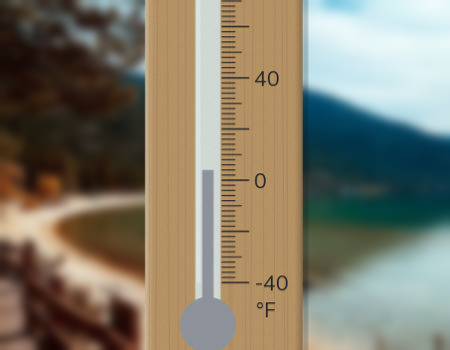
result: 4 °F
